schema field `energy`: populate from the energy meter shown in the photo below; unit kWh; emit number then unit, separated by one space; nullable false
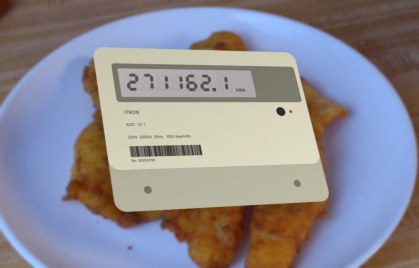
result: 271162.1 kWh
